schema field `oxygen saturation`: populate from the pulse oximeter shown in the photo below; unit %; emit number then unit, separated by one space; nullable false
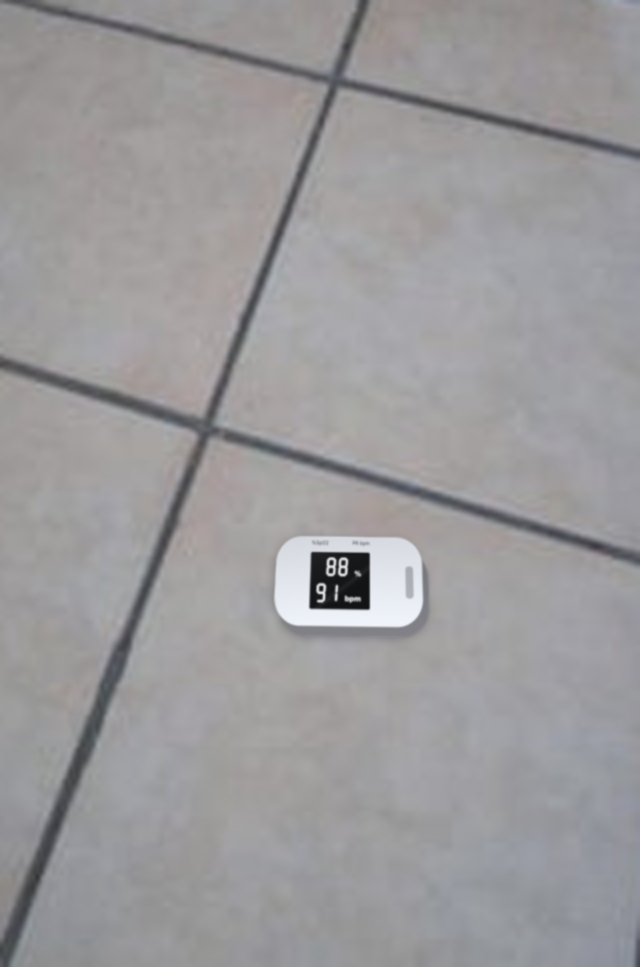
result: 88 %
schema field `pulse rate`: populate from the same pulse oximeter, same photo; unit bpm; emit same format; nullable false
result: 91 bpm
